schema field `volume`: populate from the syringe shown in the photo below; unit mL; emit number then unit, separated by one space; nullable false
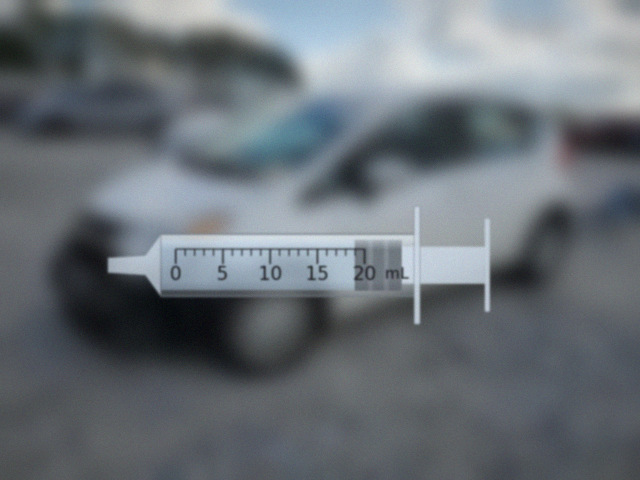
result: 19 mL
